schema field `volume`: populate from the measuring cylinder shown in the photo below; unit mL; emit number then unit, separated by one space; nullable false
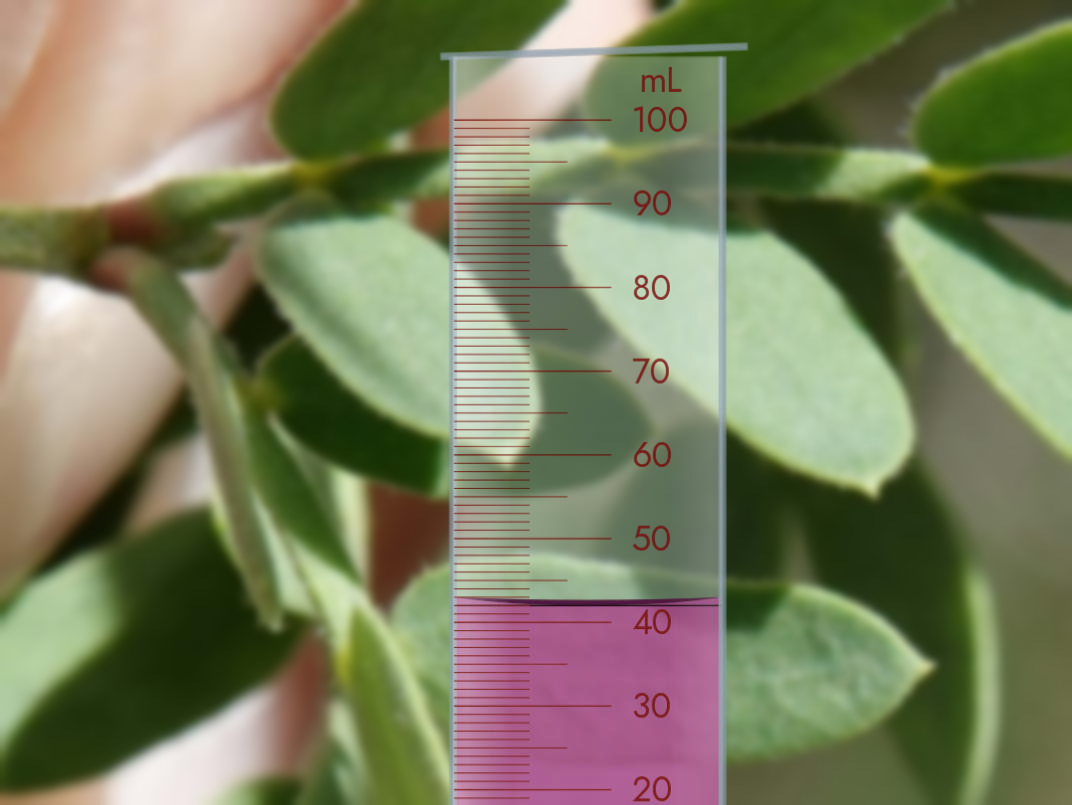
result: 42 mL
